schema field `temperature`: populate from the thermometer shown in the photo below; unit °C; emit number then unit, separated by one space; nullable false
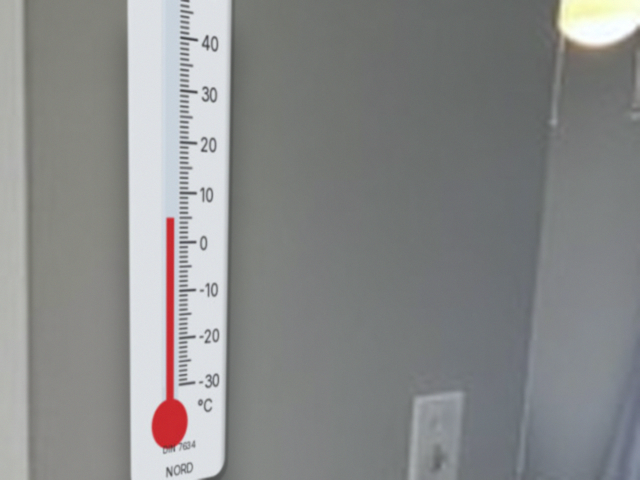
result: 5 °C
